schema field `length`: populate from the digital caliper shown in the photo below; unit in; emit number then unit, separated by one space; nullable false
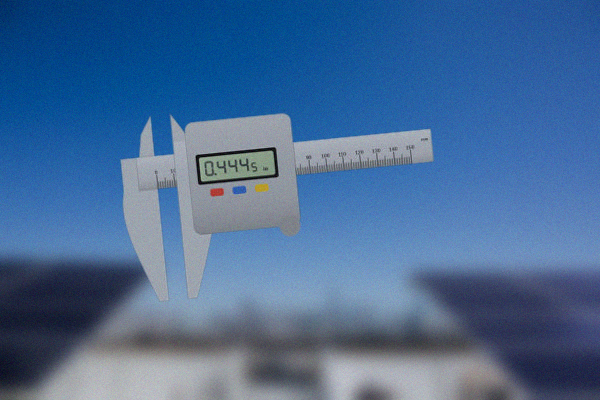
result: 0.4445 in
